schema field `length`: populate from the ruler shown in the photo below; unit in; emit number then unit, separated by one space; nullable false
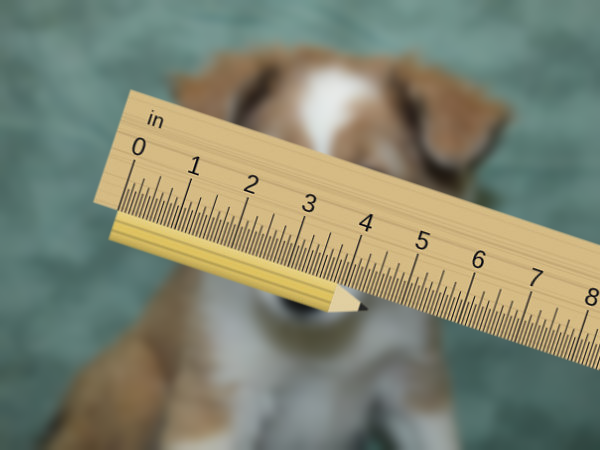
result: 4.5 in
